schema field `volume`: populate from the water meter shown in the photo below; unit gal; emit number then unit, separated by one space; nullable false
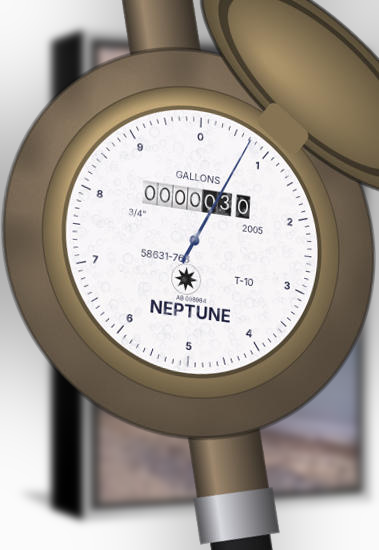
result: 30.7 gal
